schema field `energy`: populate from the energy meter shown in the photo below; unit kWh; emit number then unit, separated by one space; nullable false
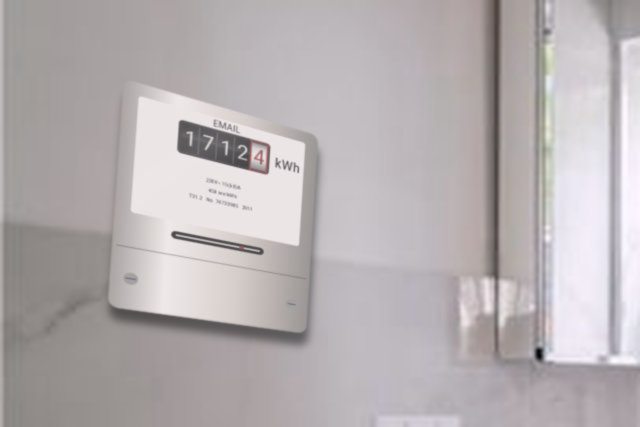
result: 1712.4 kWh
